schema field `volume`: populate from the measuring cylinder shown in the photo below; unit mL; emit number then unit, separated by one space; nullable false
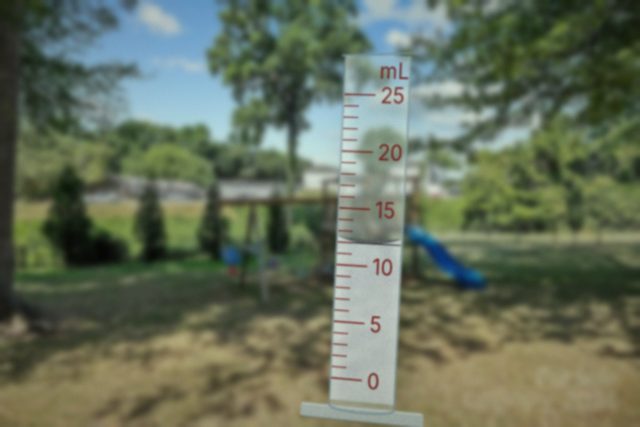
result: 12 mL
